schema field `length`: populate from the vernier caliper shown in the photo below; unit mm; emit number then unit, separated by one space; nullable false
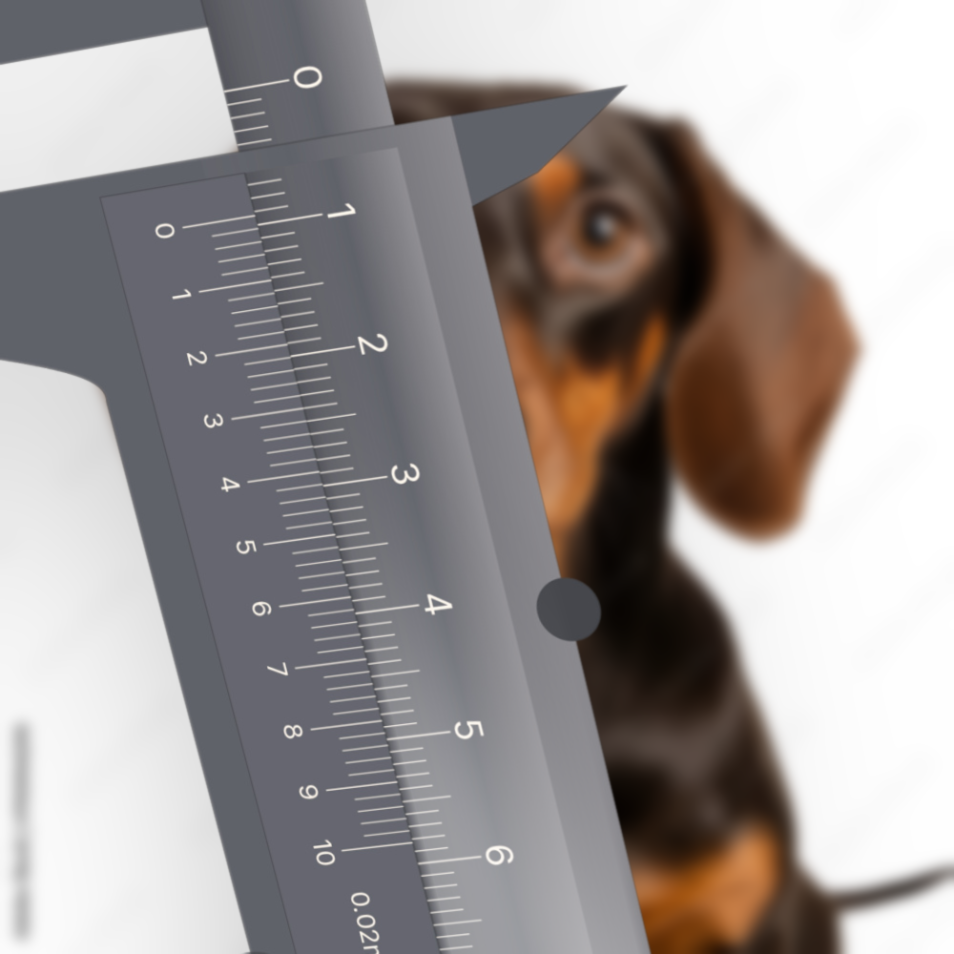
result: 9.3 mm
